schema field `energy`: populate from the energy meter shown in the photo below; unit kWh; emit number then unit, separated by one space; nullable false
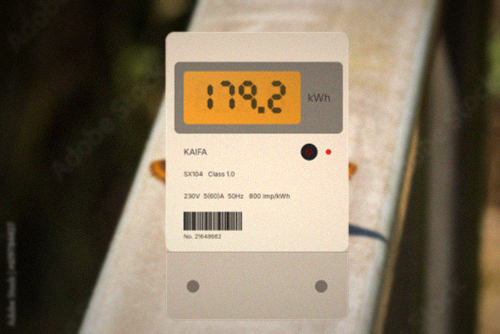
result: 179.2 kWh
